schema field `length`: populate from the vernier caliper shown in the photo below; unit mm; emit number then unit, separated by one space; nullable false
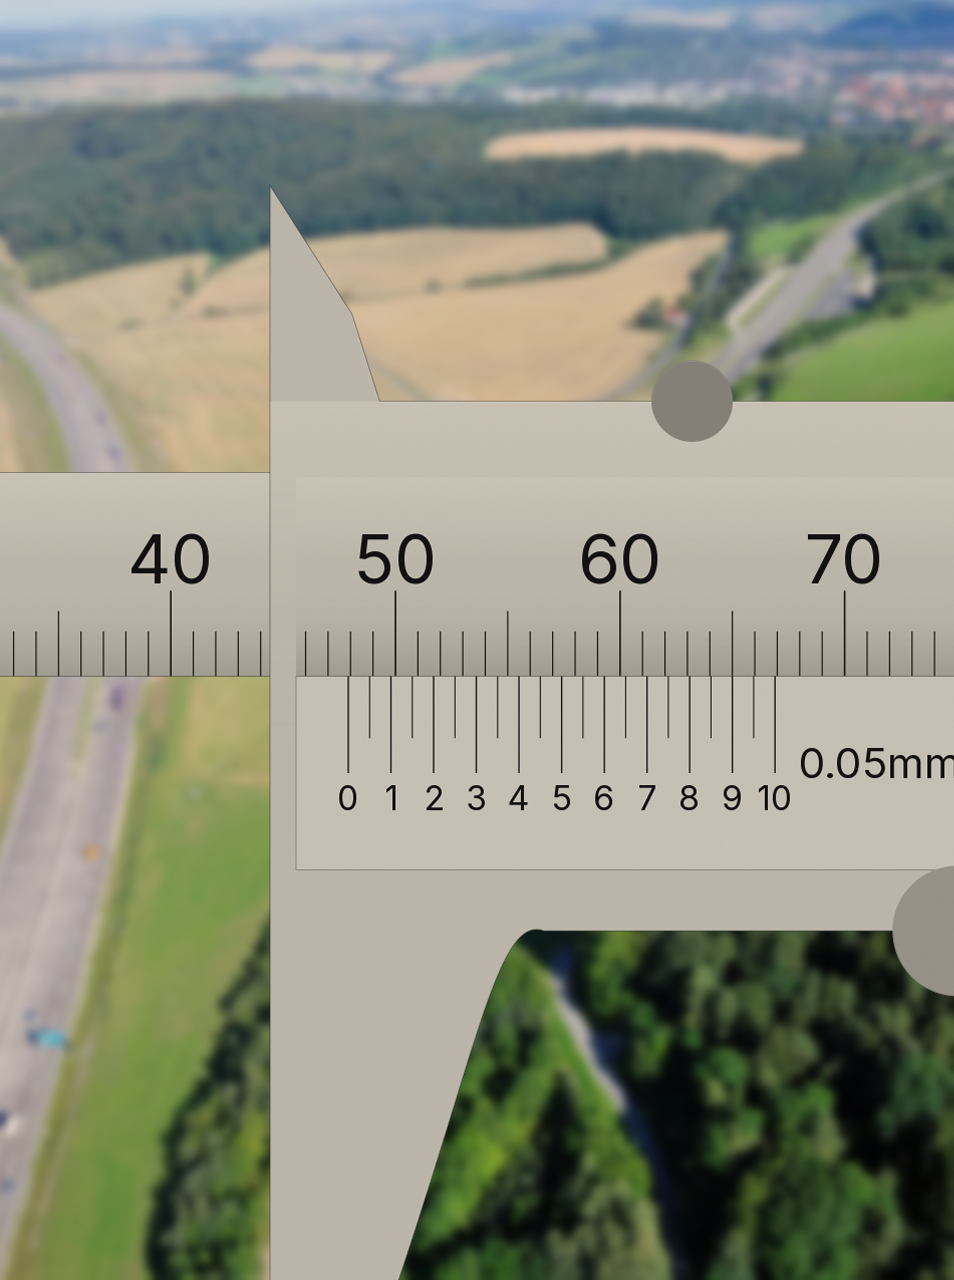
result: 47.90 mm
